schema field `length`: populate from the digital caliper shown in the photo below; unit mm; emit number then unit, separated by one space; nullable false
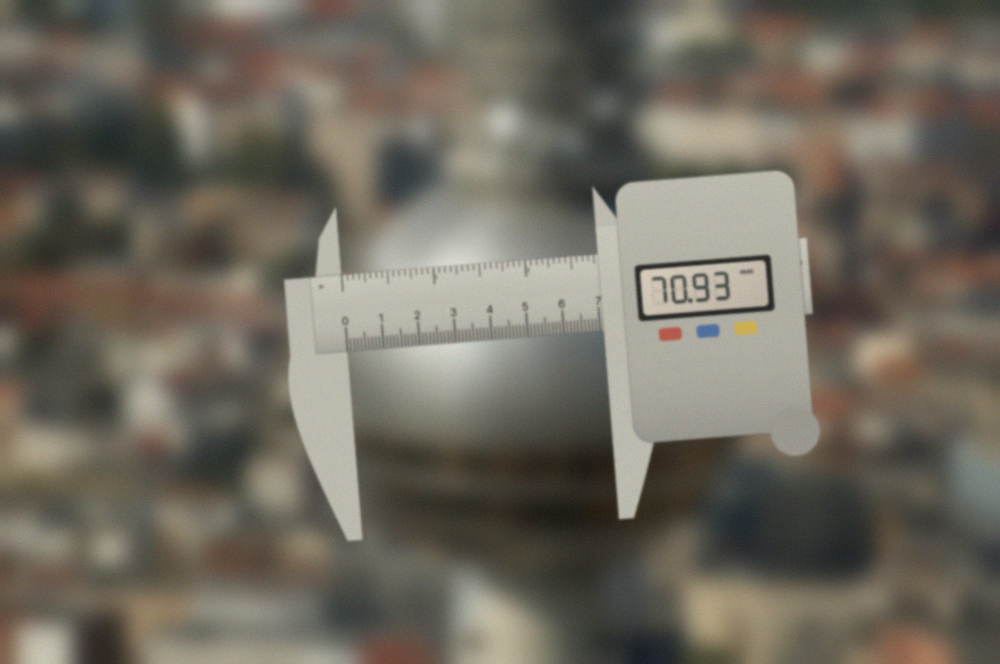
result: 70.93 mm
